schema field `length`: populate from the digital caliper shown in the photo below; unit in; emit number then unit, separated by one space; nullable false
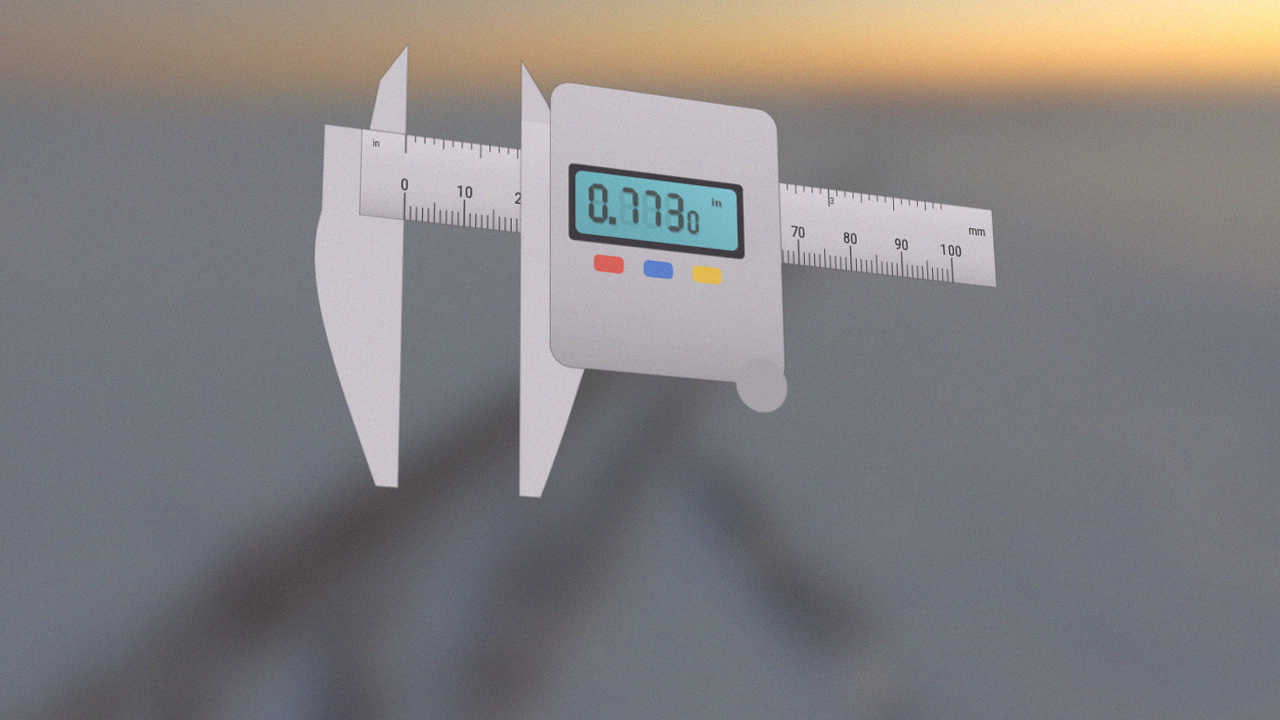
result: 0.7730 in
